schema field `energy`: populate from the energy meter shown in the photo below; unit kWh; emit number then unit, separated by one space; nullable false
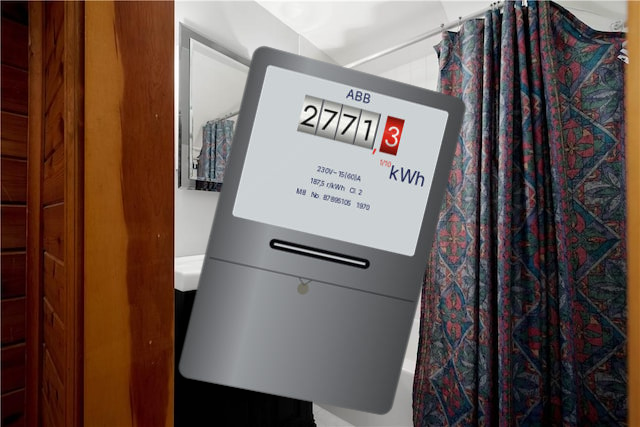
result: 2771.3 kWh
